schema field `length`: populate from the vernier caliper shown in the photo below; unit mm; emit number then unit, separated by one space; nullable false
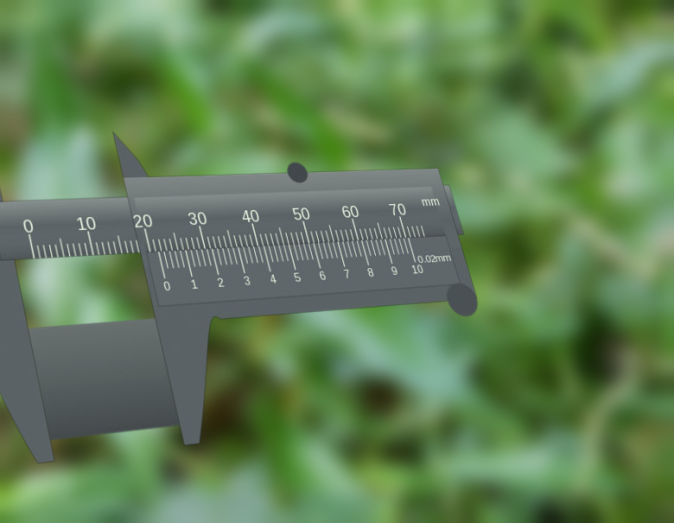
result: 21.5 mm
